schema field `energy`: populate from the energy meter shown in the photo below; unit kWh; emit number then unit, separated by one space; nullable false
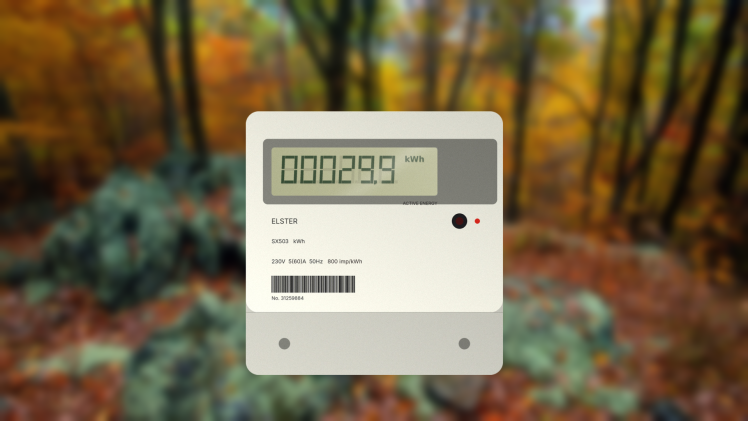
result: 29.9 kWh
